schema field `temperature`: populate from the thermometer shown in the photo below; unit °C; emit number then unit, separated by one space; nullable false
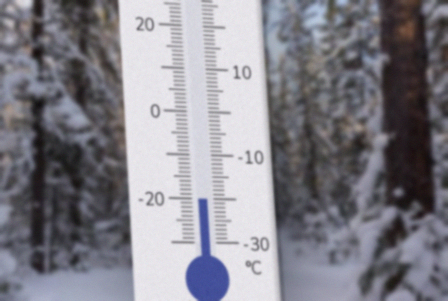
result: -20 °C
